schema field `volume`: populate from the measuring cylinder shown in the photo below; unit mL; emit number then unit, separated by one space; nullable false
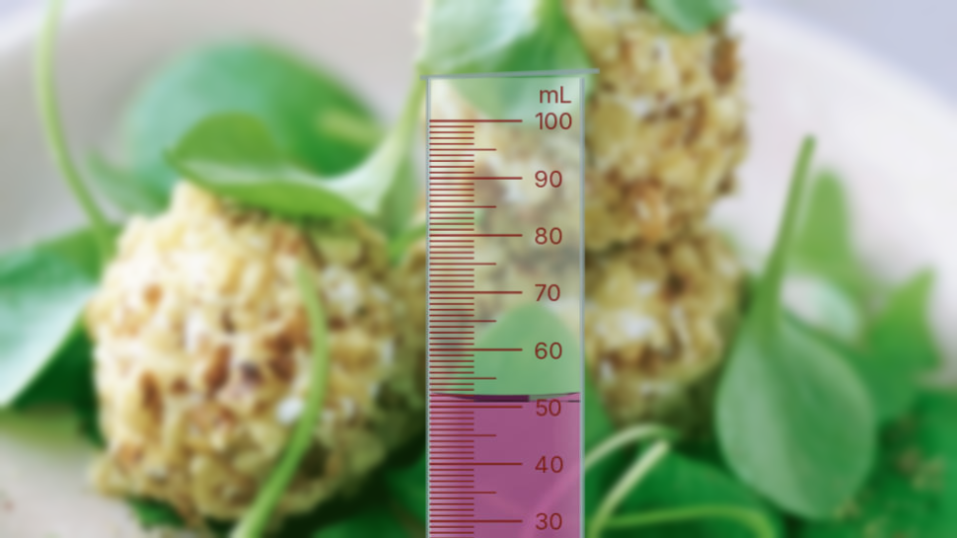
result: 51 mL
